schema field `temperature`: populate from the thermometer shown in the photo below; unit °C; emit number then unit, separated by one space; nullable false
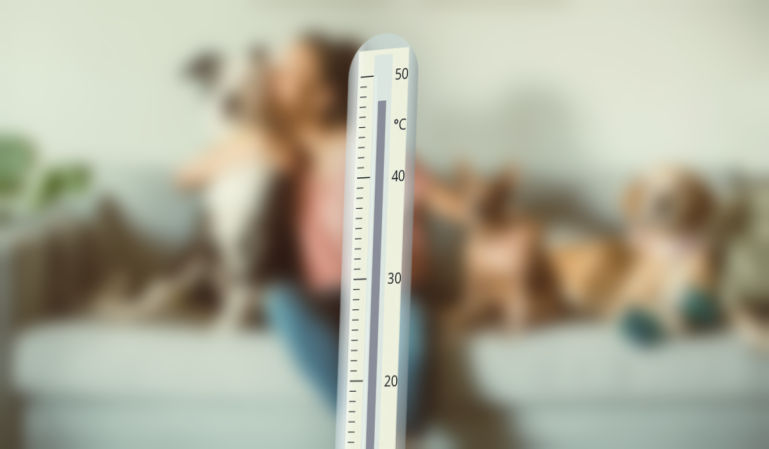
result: 47.5 °C
